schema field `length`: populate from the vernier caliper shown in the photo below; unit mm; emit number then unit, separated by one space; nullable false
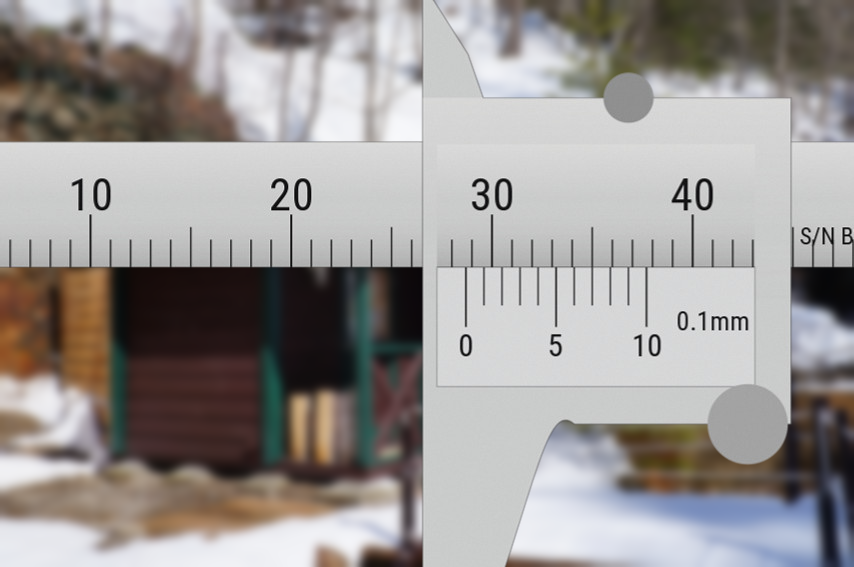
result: 28.7 mm
